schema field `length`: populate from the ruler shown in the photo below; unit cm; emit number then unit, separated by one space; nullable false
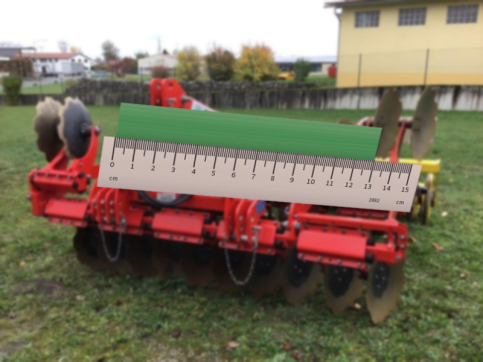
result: 13 cm
